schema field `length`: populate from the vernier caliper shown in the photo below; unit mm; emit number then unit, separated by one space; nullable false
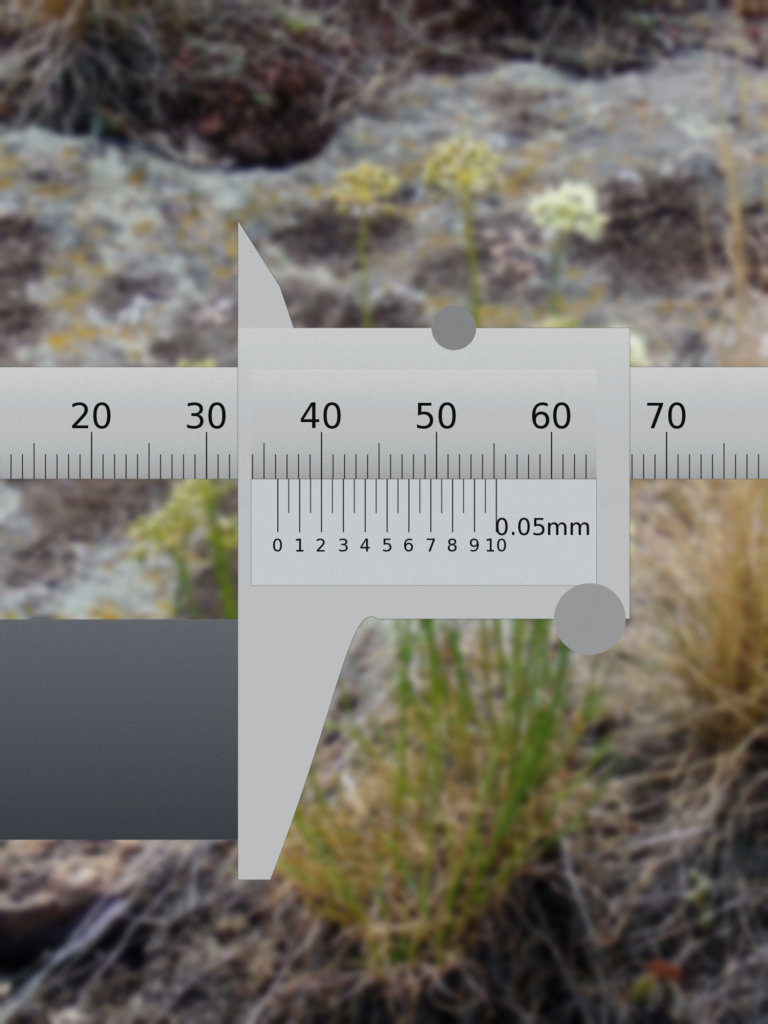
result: 36.2 mm
